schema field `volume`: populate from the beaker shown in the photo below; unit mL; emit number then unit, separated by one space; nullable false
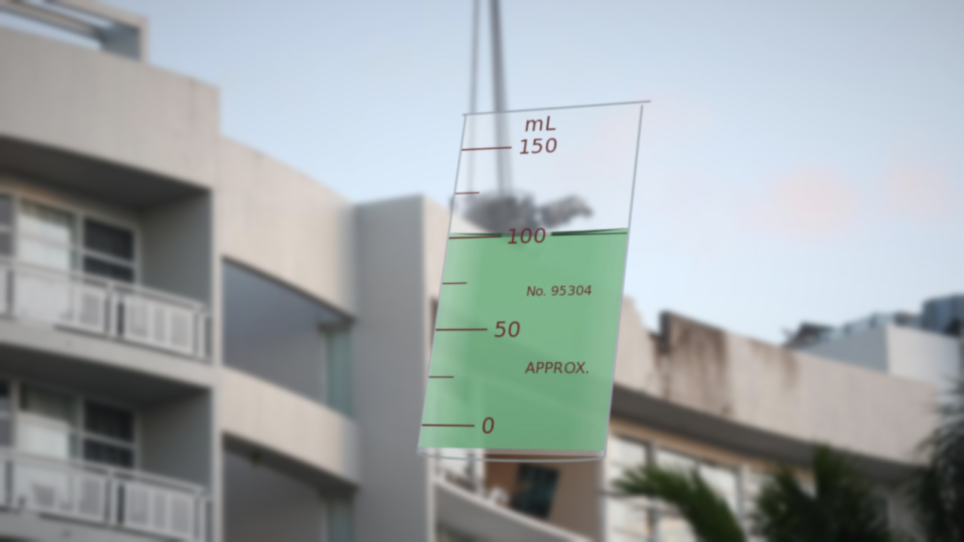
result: 100 mL
